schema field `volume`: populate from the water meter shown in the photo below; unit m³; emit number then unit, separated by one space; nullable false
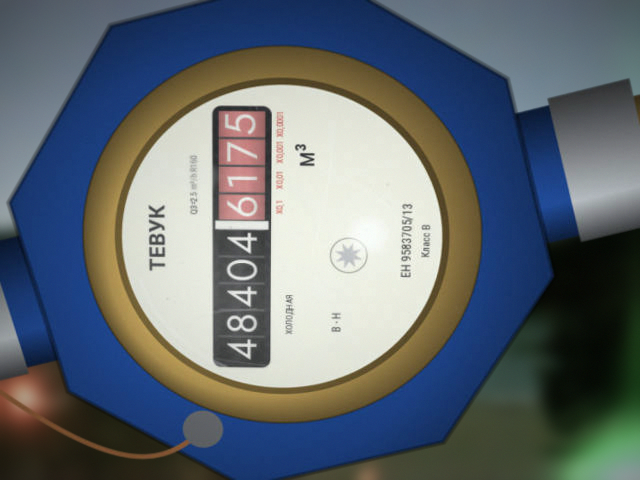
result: 48404.6175 m³
